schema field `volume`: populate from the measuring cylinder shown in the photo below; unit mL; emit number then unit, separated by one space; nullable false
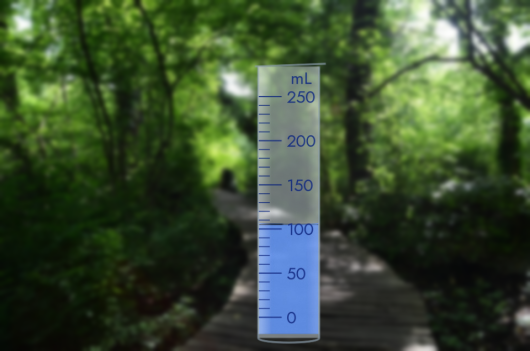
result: 105 mL
